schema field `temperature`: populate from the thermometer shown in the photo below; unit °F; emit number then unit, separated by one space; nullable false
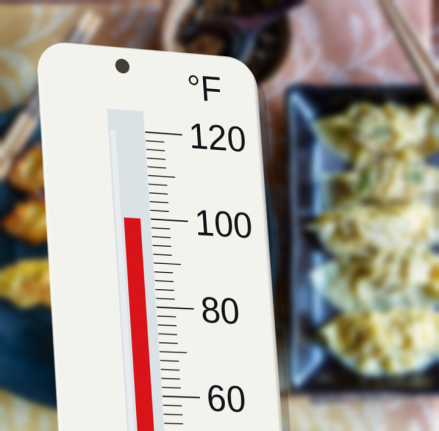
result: 100 °F
